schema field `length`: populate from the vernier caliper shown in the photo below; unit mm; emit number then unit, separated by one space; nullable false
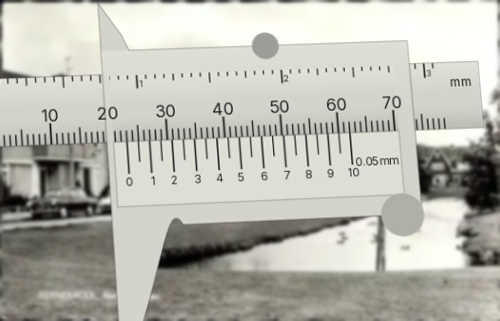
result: 23.0 mm
